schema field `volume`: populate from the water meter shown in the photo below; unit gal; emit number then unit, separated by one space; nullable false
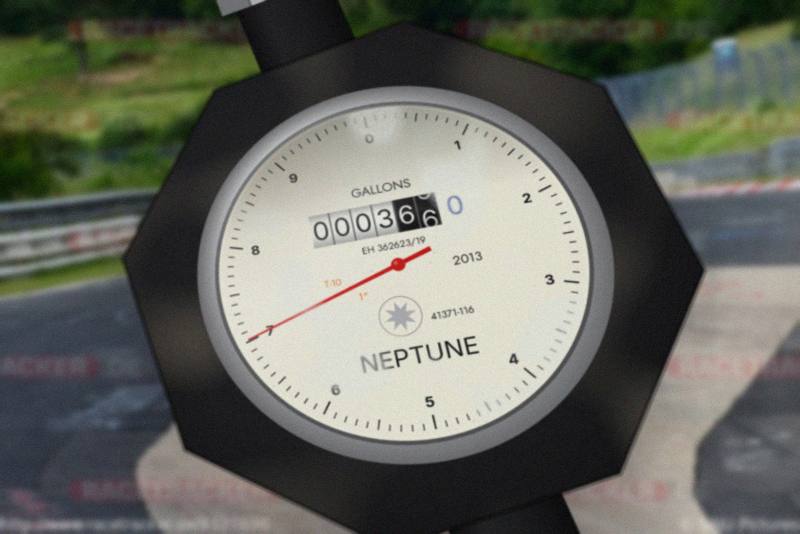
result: 3657.0 gal
